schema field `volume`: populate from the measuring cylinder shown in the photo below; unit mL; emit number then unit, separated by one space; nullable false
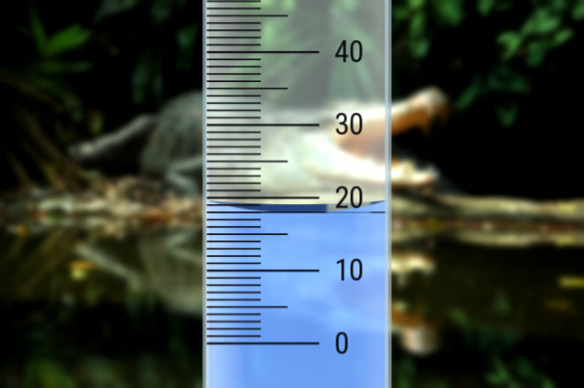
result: 18 mL
